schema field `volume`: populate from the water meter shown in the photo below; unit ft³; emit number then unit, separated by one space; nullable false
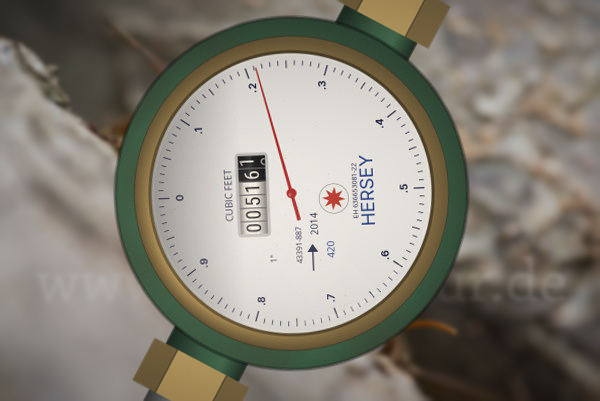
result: 5161.21 ft³
